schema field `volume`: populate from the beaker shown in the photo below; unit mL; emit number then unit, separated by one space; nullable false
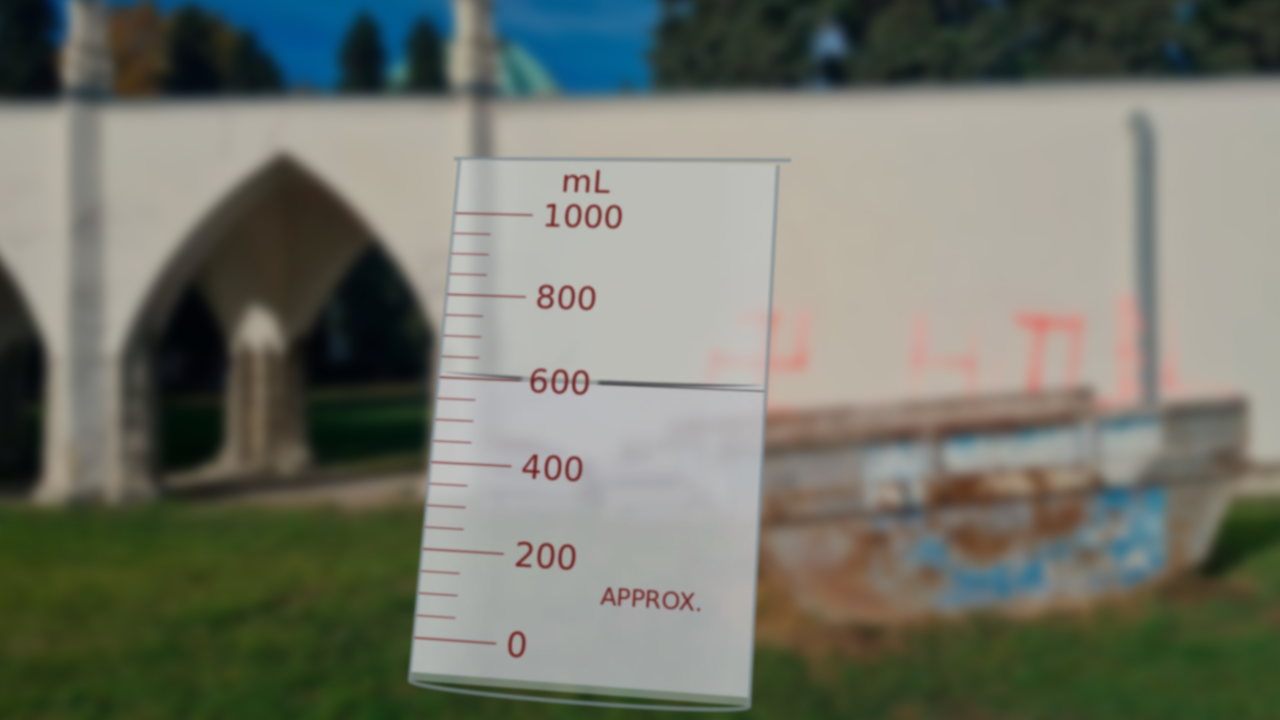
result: 600 mL
